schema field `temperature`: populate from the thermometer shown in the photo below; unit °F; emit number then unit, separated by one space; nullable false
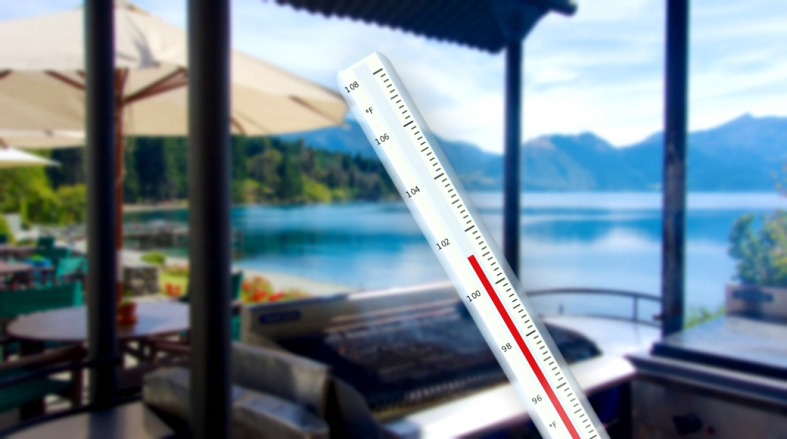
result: 101.2 °F
